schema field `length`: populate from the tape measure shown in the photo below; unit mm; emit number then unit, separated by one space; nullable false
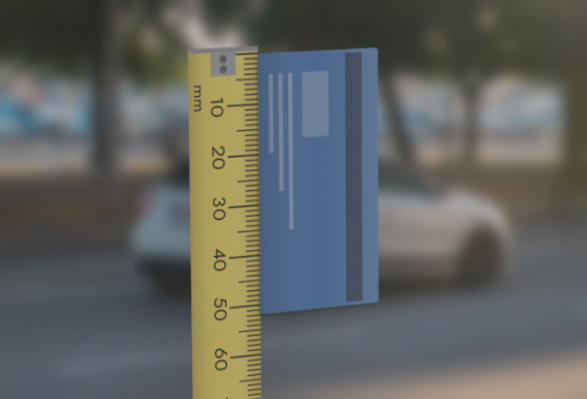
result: 52 mm
